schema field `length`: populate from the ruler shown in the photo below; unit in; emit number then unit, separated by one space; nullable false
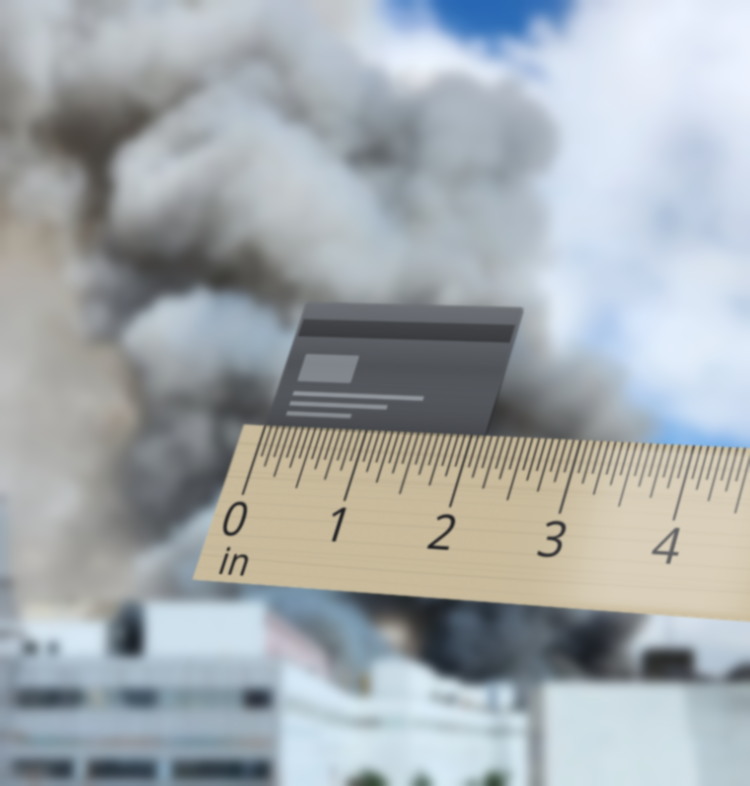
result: 2.125 in
